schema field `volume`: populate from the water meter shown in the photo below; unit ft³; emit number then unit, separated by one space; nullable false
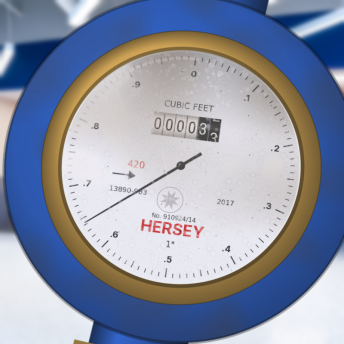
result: 32.64 ft³
